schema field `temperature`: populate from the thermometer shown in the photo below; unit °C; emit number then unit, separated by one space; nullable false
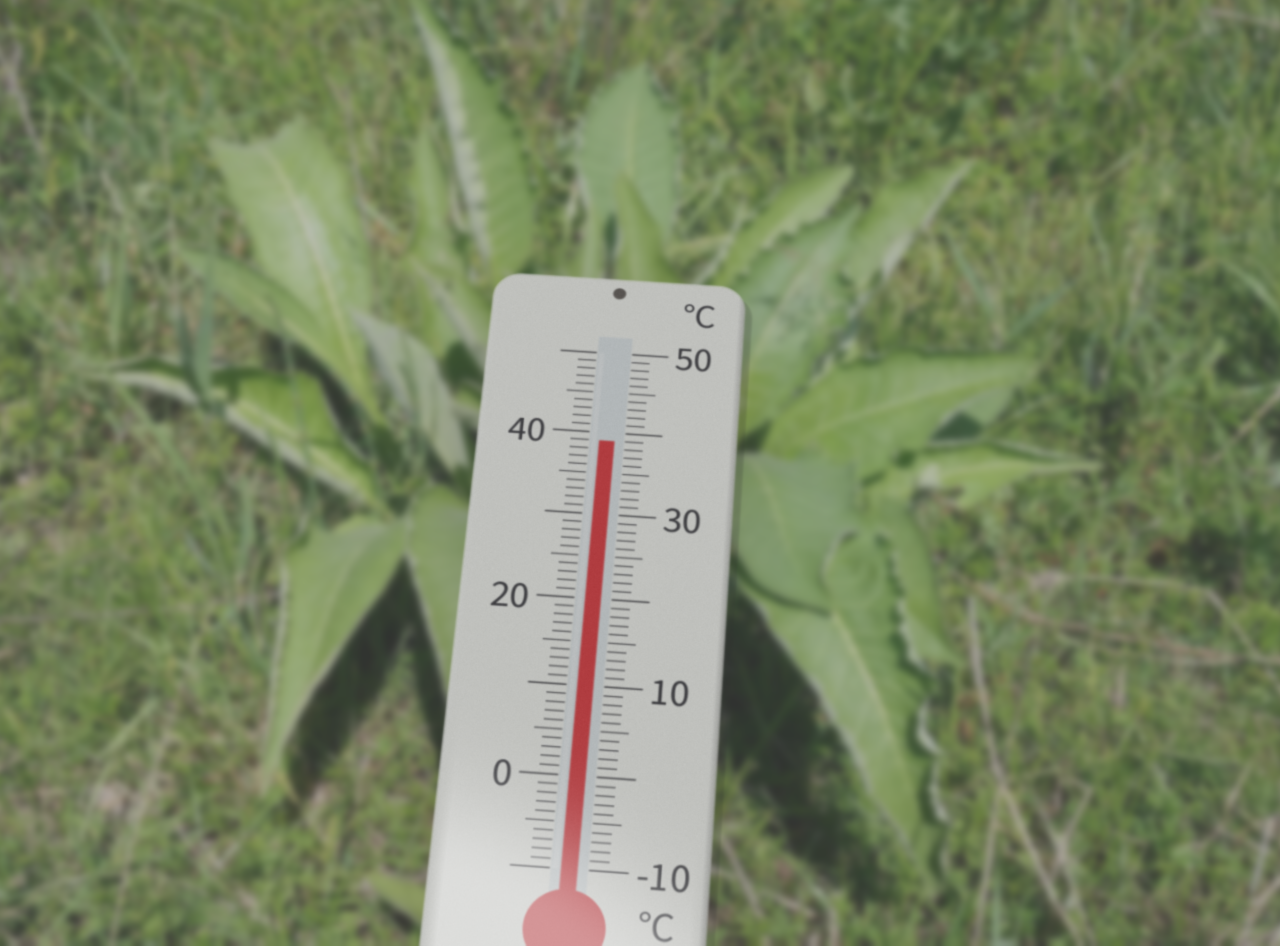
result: 39 °C
